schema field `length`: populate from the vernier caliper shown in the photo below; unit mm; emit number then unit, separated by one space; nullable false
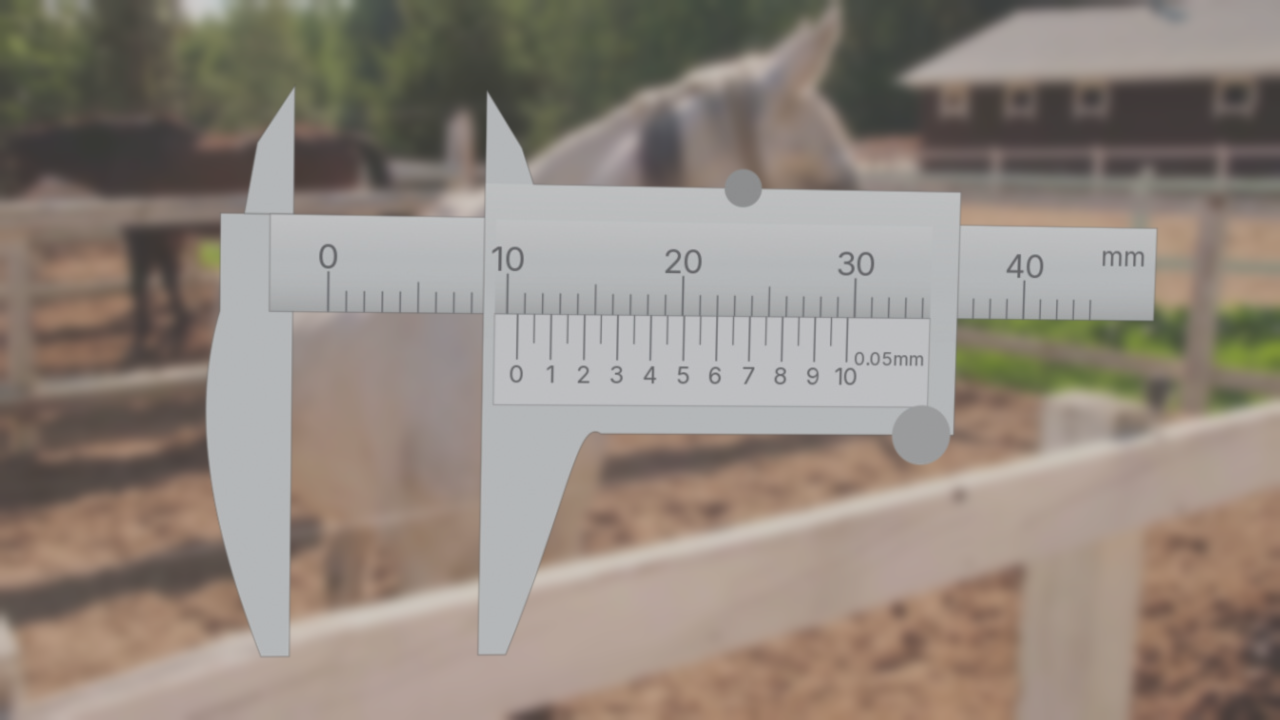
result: 10.6 mm
